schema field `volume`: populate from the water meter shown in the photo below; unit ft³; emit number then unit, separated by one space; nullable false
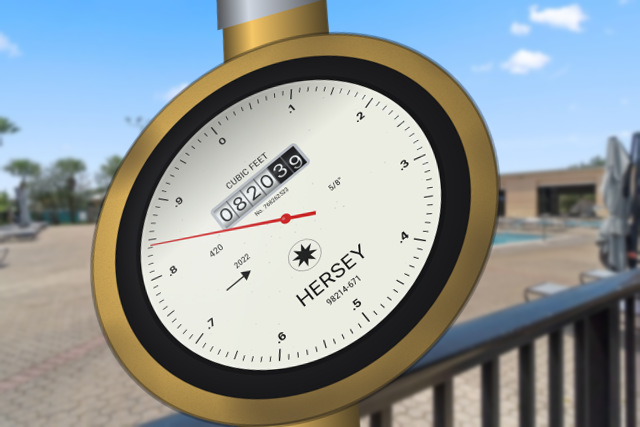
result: 82038.84 ft³
